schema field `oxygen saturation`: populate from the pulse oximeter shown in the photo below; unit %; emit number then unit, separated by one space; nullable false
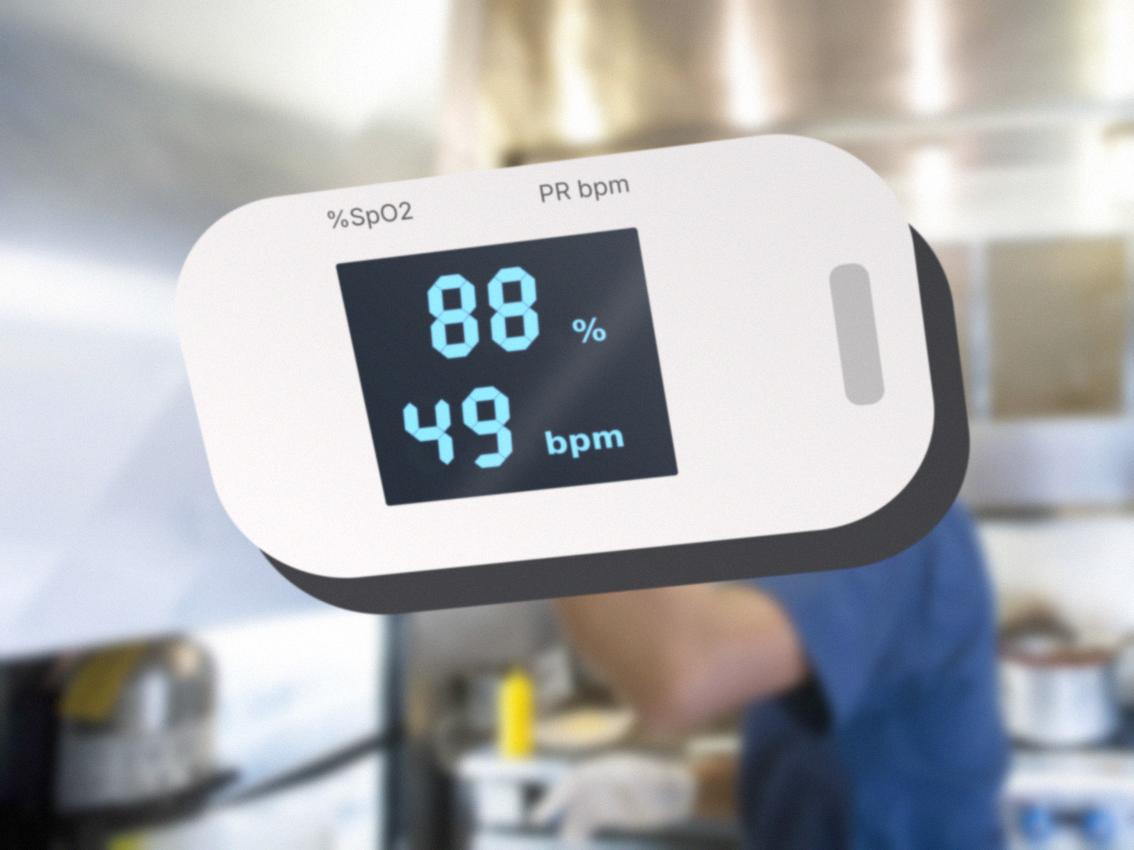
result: 88 %
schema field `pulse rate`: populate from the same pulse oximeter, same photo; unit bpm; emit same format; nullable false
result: 49 bpm
